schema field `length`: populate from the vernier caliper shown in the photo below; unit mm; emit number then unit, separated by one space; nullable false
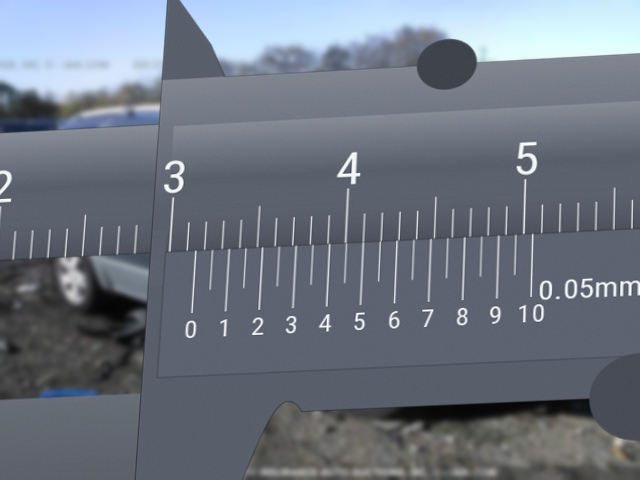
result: 31.5 mm
